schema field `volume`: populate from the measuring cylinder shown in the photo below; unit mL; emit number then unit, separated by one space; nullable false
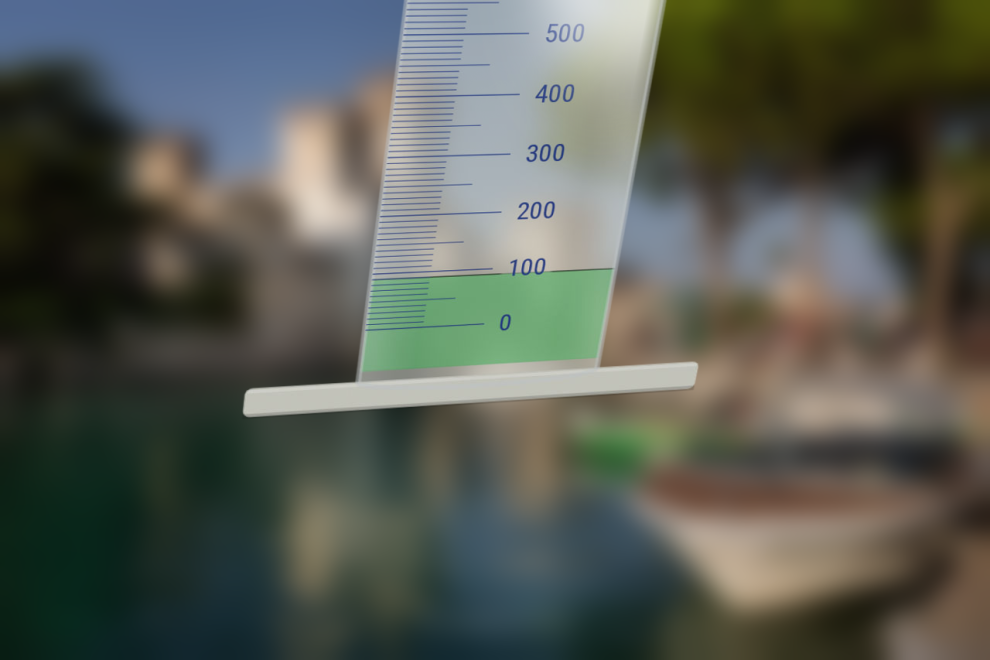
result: 90 mL
